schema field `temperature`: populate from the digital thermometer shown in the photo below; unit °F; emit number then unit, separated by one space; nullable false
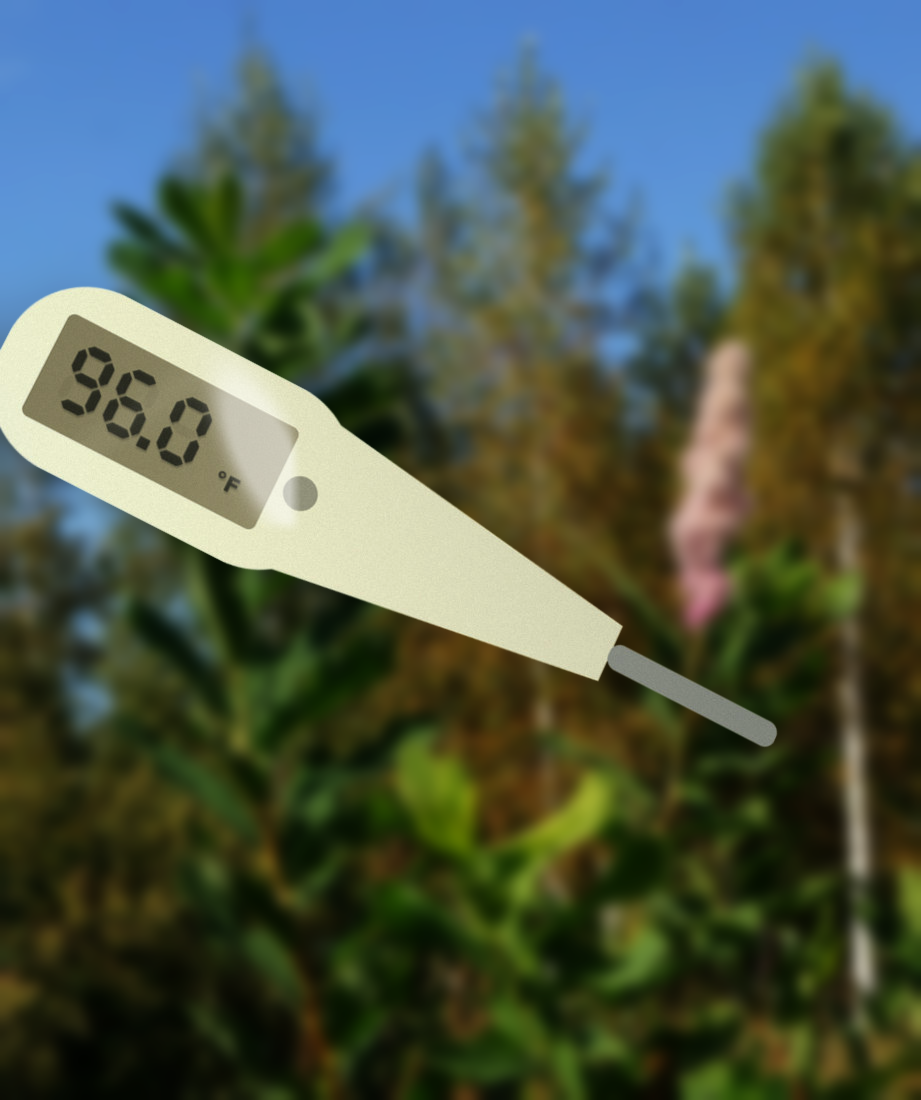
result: 96.0 °F
